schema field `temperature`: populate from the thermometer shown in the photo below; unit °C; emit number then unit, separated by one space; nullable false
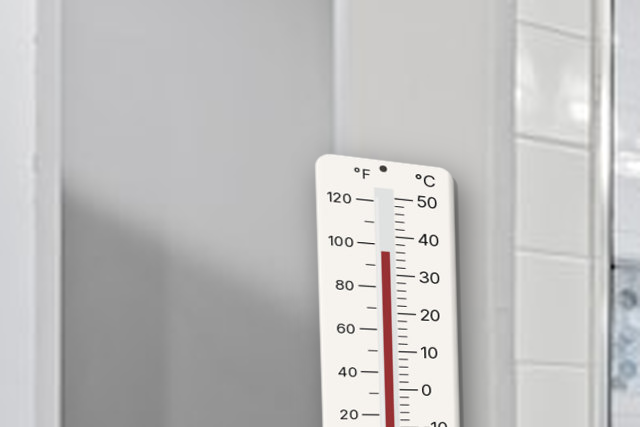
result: 36 °C
